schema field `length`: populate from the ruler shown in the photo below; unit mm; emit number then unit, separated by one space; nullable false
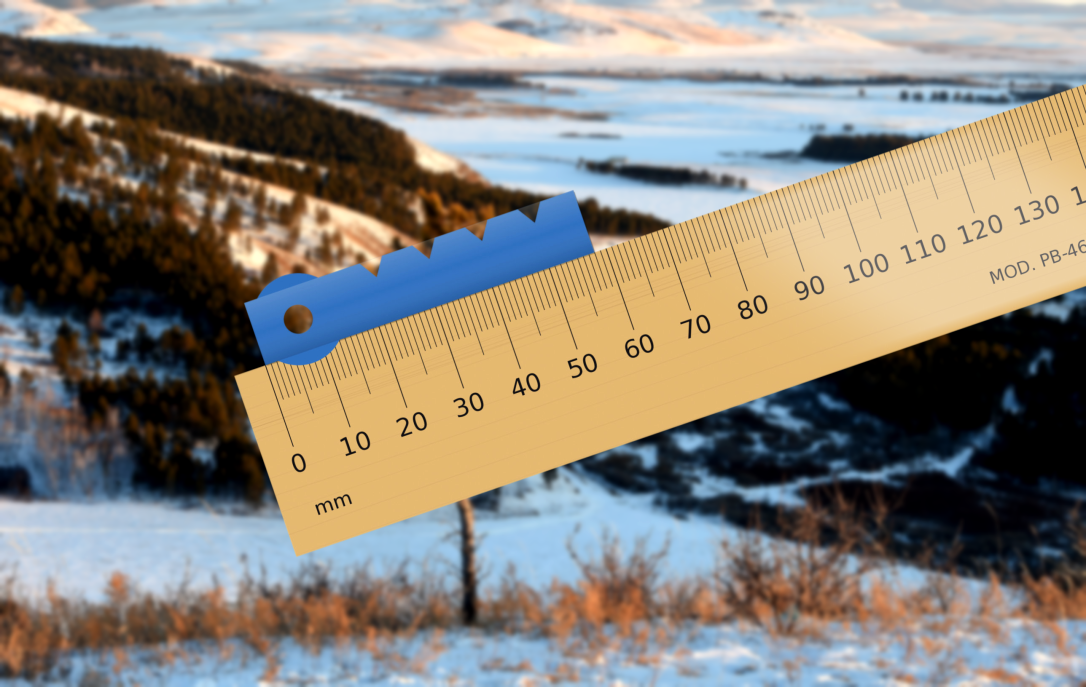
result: 58 mm
